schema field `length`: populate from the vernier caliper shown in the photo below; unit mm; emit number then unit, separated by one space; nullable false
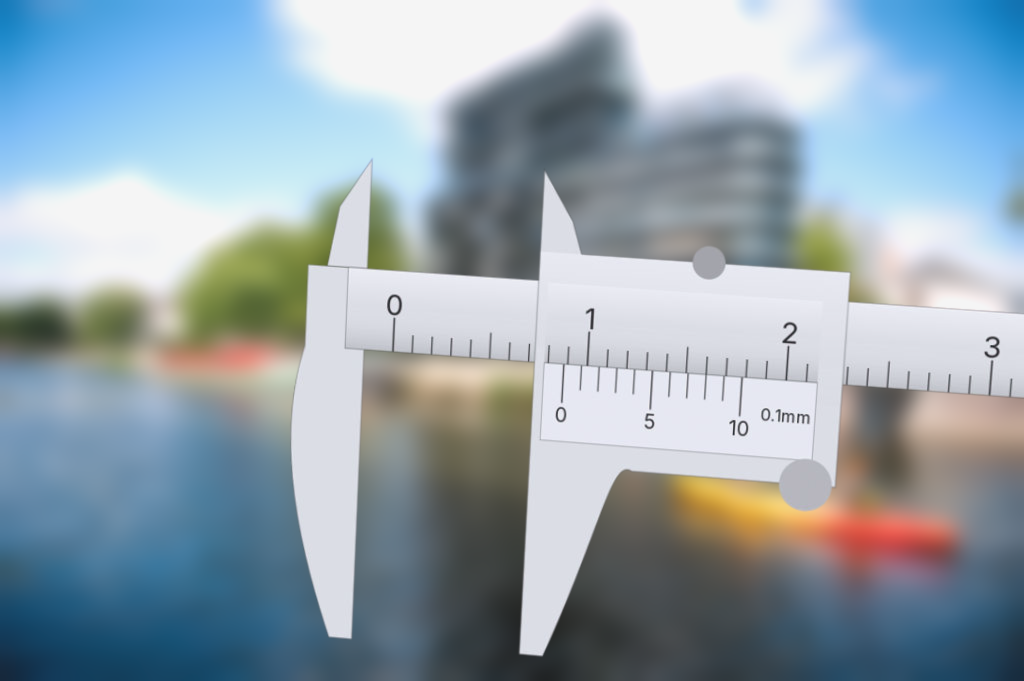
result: 8.8 mm
